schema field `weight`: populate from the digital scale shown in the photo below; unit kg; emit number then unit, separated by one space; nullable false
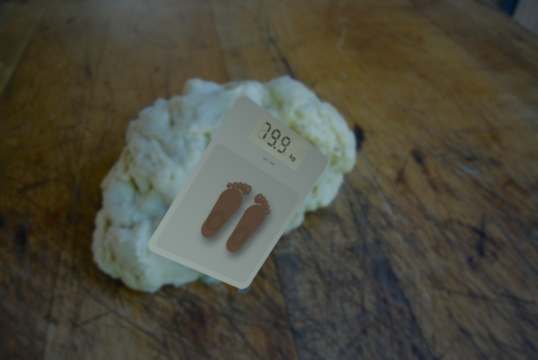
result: 79.9 kg
